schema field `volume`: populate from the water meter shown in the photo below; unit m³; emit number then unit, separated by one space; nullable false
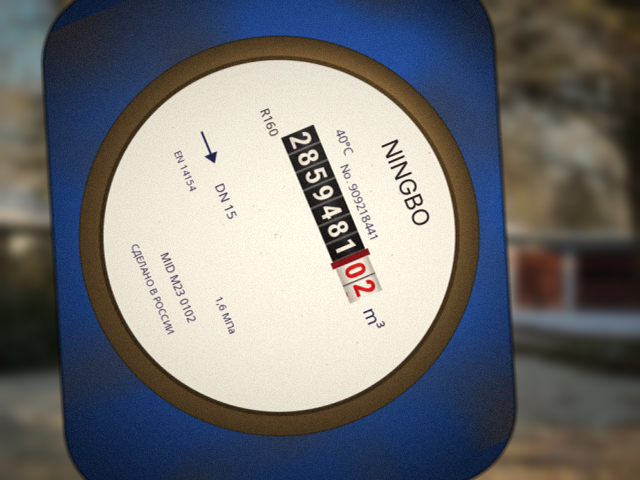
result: 2859481.02 m³
